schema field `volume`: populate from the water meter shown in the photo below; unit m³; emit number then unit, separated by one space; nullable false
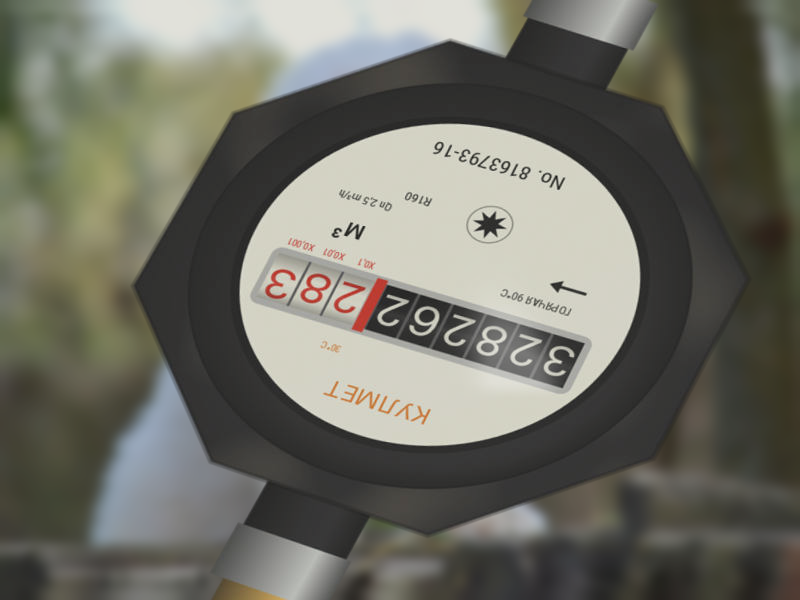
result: 328262.283 m³
